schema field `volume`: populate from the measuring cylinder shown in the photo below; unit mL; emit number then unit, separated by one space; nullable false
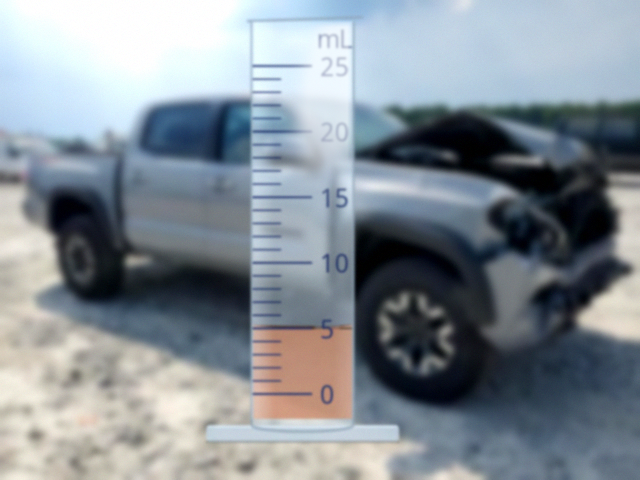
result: 5 mL
